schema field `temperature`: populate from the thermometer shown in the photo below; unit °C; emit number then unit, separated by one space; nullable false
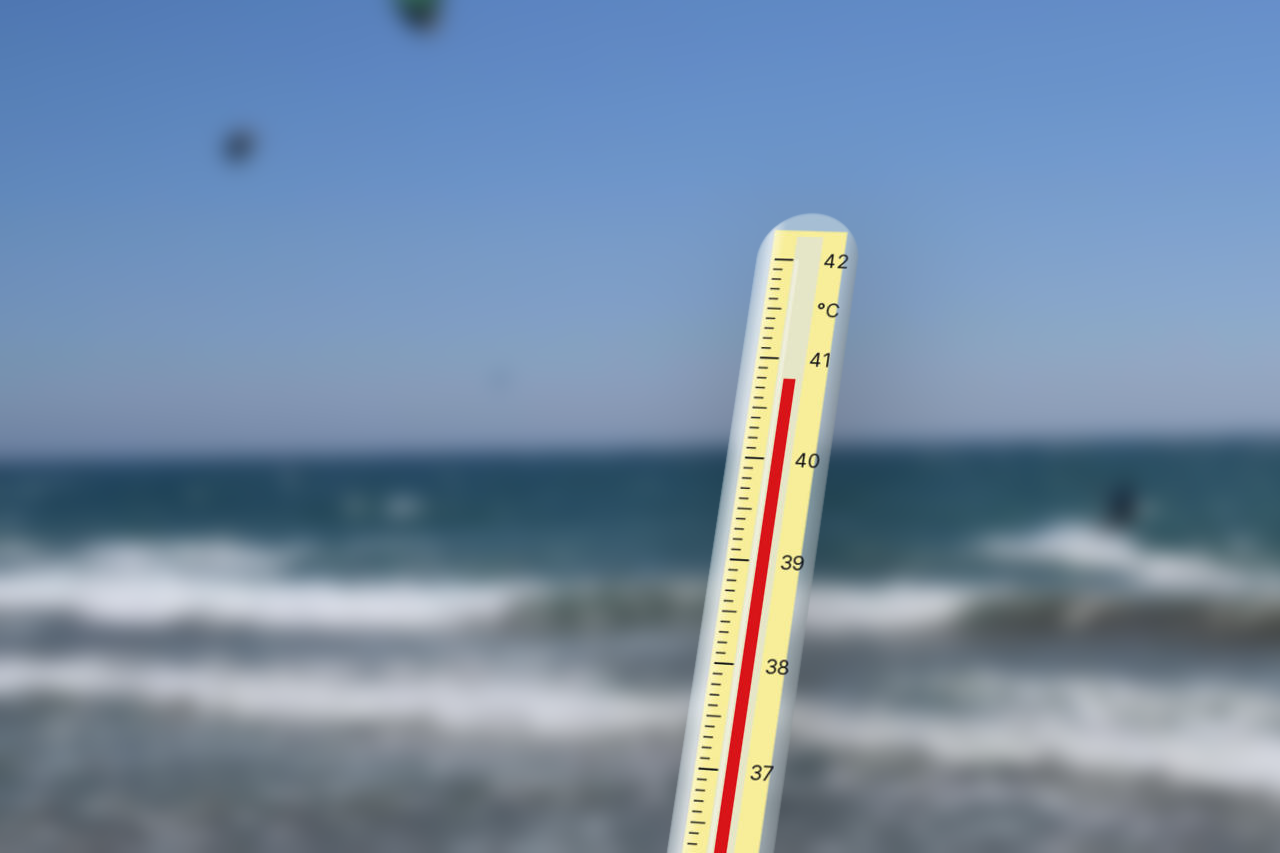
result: 40.8 °C
